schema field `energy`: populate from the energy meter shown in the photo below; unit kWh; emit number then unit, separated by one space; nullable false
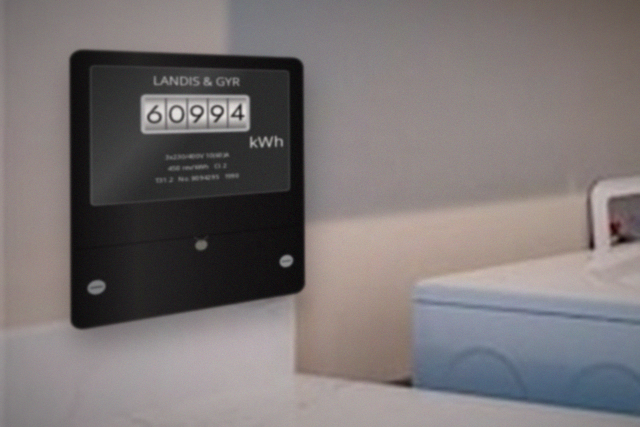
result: 60994 kWh
